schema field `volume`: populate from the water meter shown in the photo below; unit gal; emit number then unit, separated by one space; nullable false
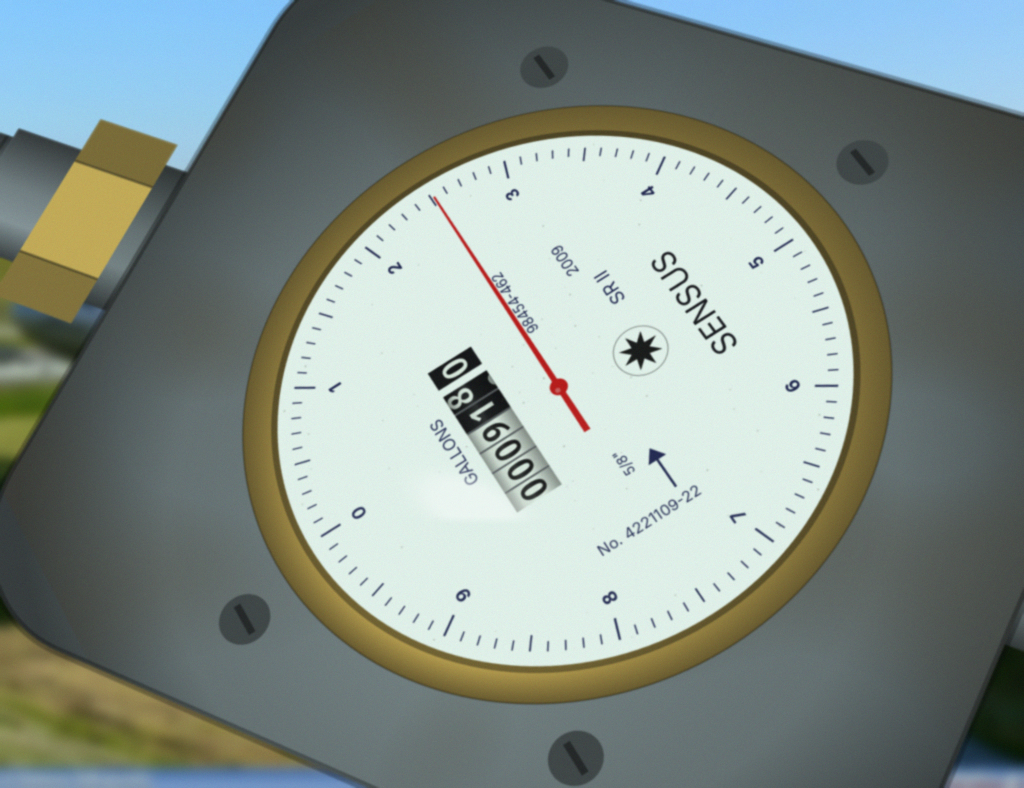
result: 9182.5 gal
